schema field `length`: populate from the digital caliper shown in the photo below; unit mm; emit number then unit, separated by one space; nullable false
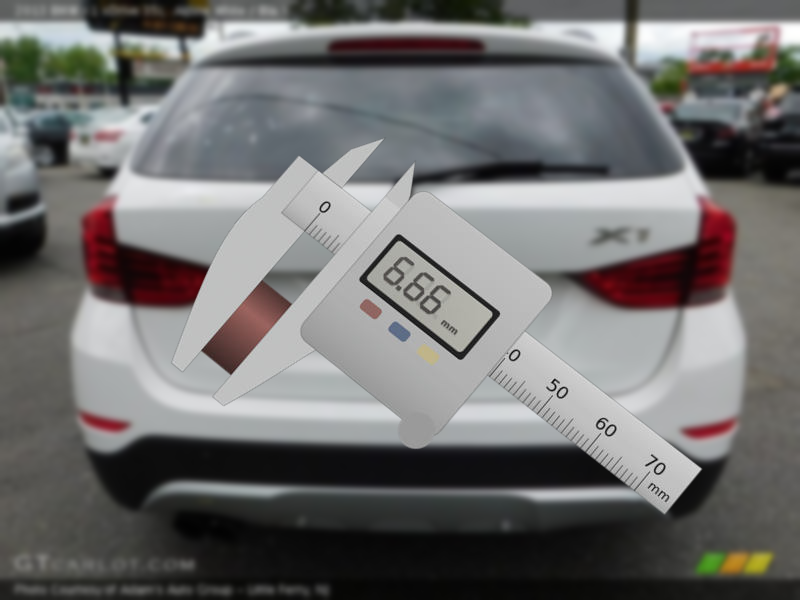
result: 6.66 mm
